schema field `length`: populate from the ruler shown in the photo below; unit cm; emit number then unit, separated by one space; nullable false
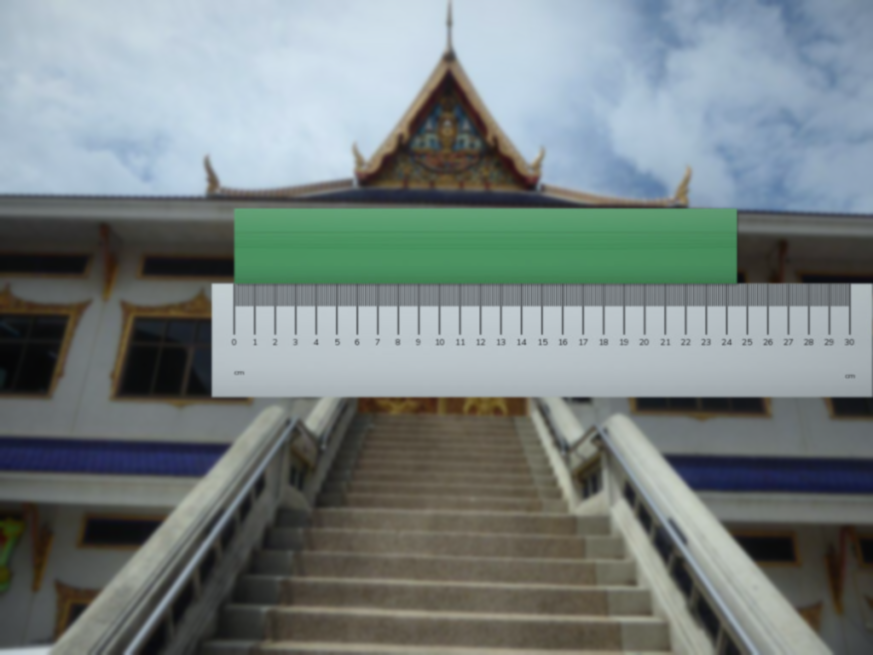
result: 24.5 cm
